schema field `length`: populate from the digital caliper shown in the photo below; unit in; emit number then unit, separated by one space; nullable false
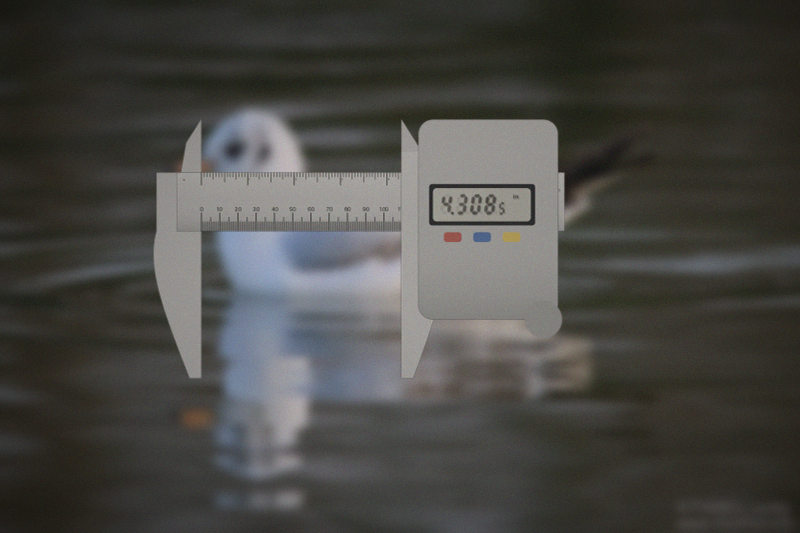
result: 4.3085 in
